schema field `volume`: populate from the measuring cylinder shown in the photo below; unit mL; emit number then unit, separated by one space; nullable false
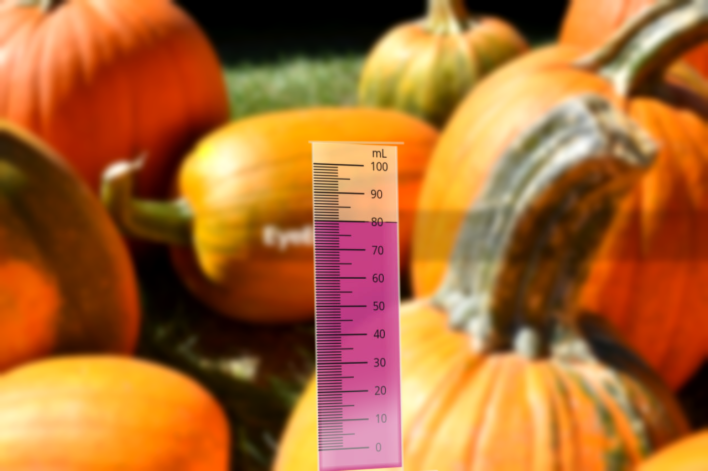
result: 80 mL
